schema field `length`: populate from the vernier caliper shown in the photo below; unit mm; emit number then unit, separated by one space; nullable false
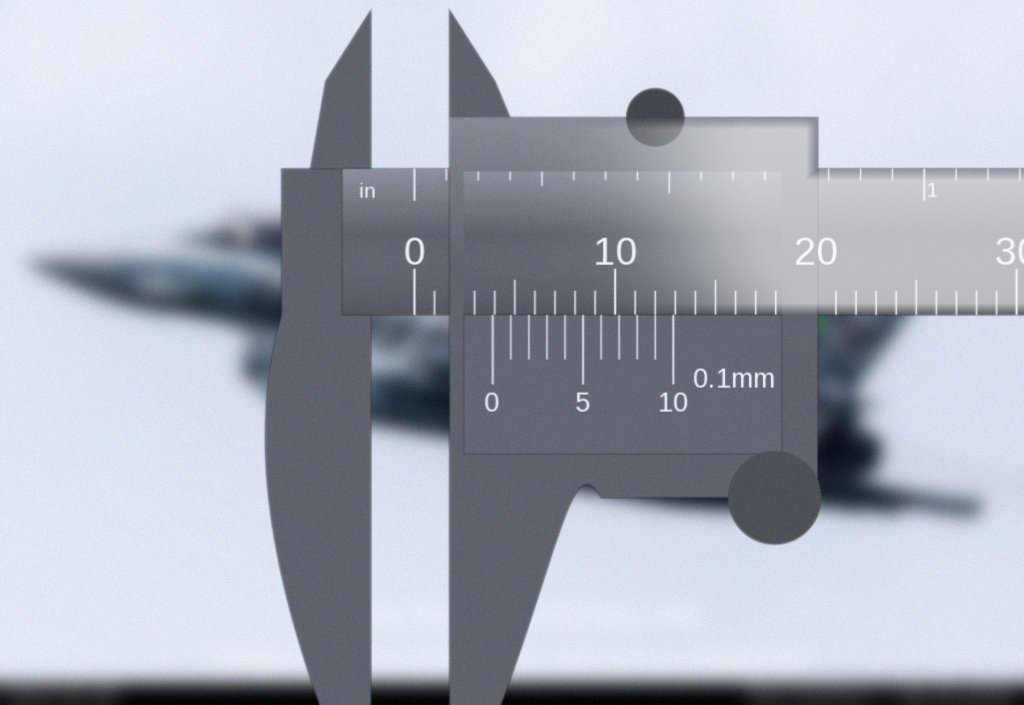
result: 3.9 mm
